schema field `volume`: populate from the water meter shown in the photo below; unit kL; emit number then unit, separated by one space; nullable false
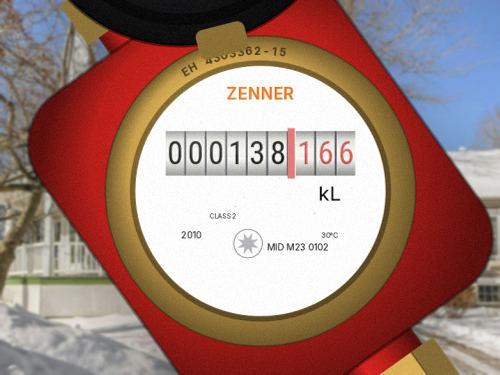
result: 138.166 kL
